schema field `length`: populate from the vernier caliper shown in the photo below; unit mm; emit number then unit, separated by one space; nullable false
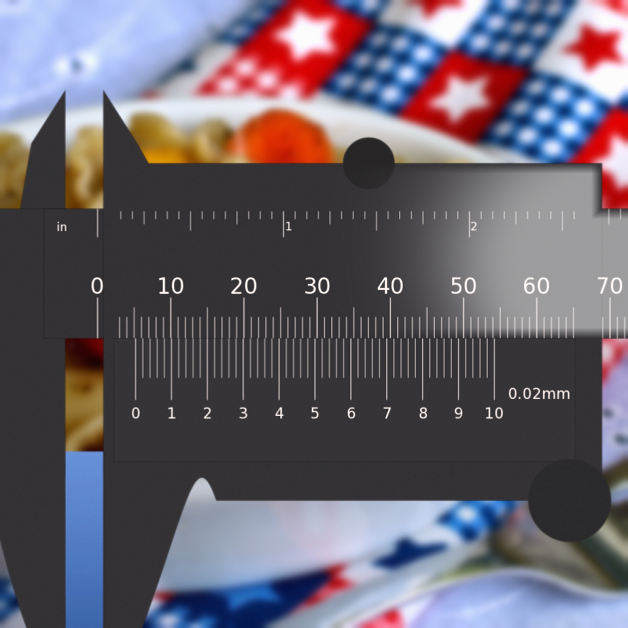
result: 5.2 mm
